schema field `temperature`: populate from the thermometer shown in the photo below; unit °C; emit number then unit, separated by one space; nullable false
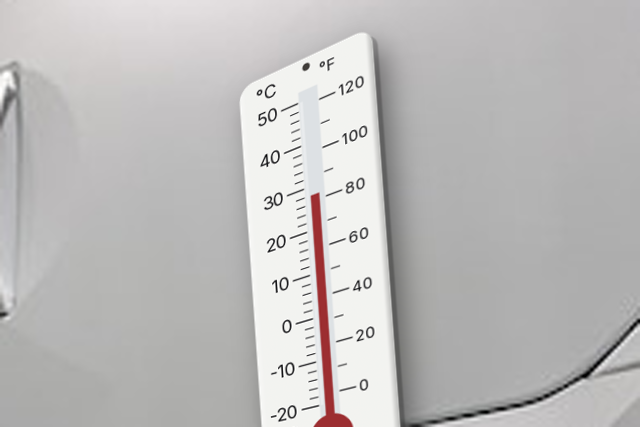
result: 28 °C
